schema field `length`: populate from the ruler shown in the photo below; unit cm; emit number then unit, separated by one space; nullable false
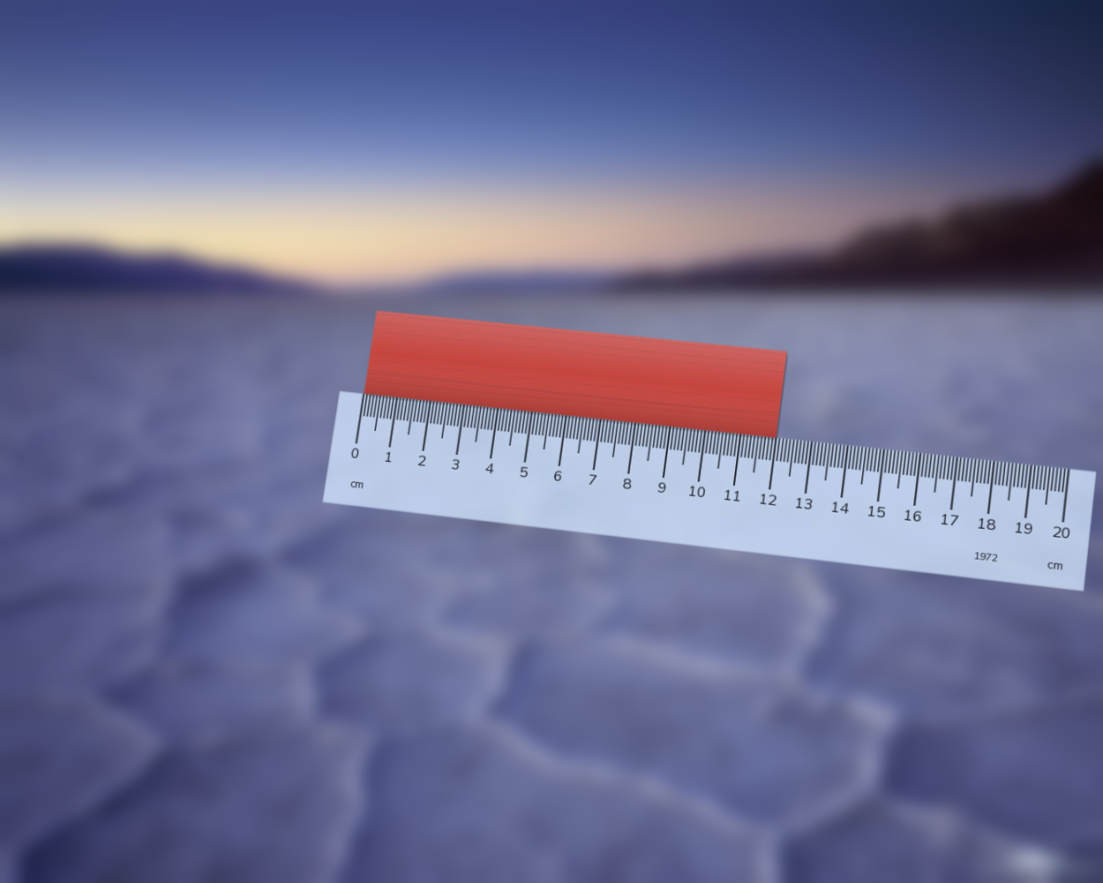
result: 12 cm
